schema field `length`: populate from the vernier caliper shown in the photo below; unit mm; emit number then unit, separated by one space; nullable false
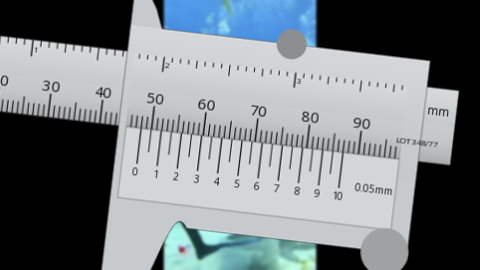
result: 48.0 mm
